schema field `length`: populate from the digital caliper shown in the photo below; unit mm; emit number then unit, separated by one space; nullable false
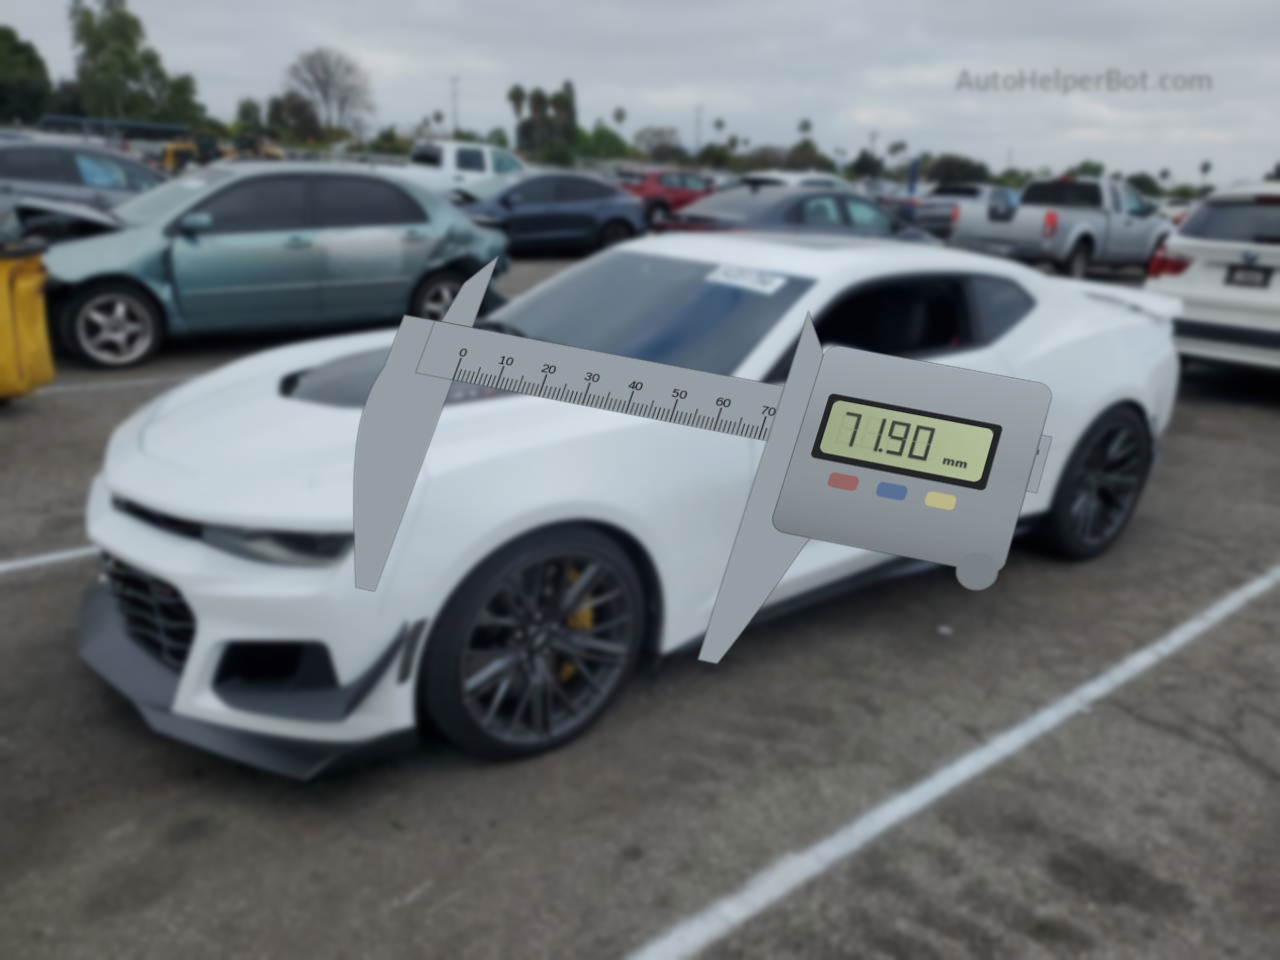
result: 71.90 mm
